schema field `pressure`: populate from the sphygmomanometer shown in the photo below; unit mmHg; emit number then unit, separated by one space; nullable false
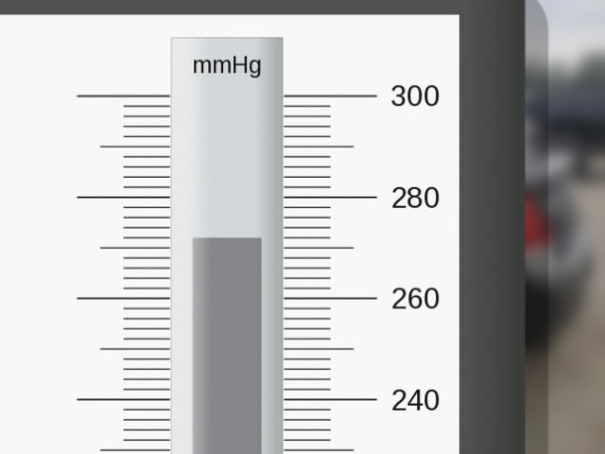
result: 272 mmHg
